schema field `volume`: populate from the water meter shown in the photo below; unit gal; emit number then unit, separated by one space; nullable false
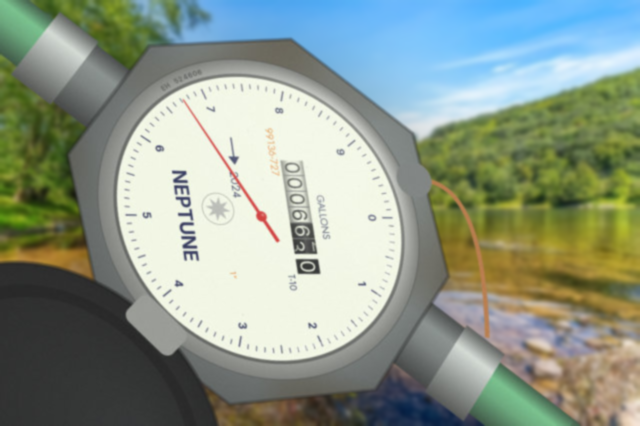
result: 6626.7 gal
